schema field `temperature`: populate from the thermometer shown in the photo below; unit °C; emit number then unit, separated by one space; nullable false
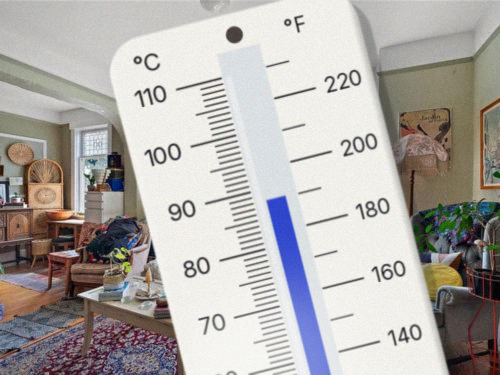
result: 88 °C
